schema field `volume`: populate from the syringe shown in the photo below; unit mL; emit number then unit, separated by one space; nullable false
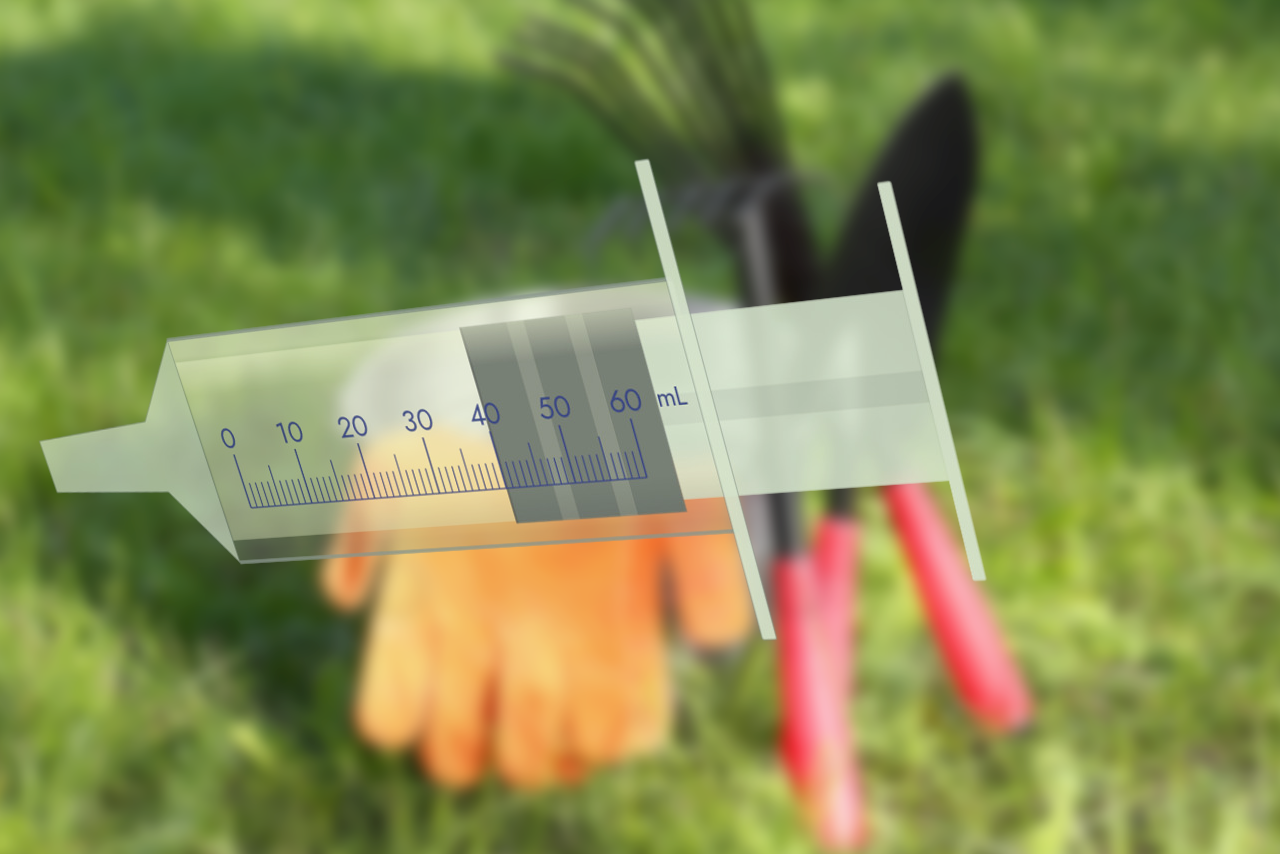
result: 40 mL
